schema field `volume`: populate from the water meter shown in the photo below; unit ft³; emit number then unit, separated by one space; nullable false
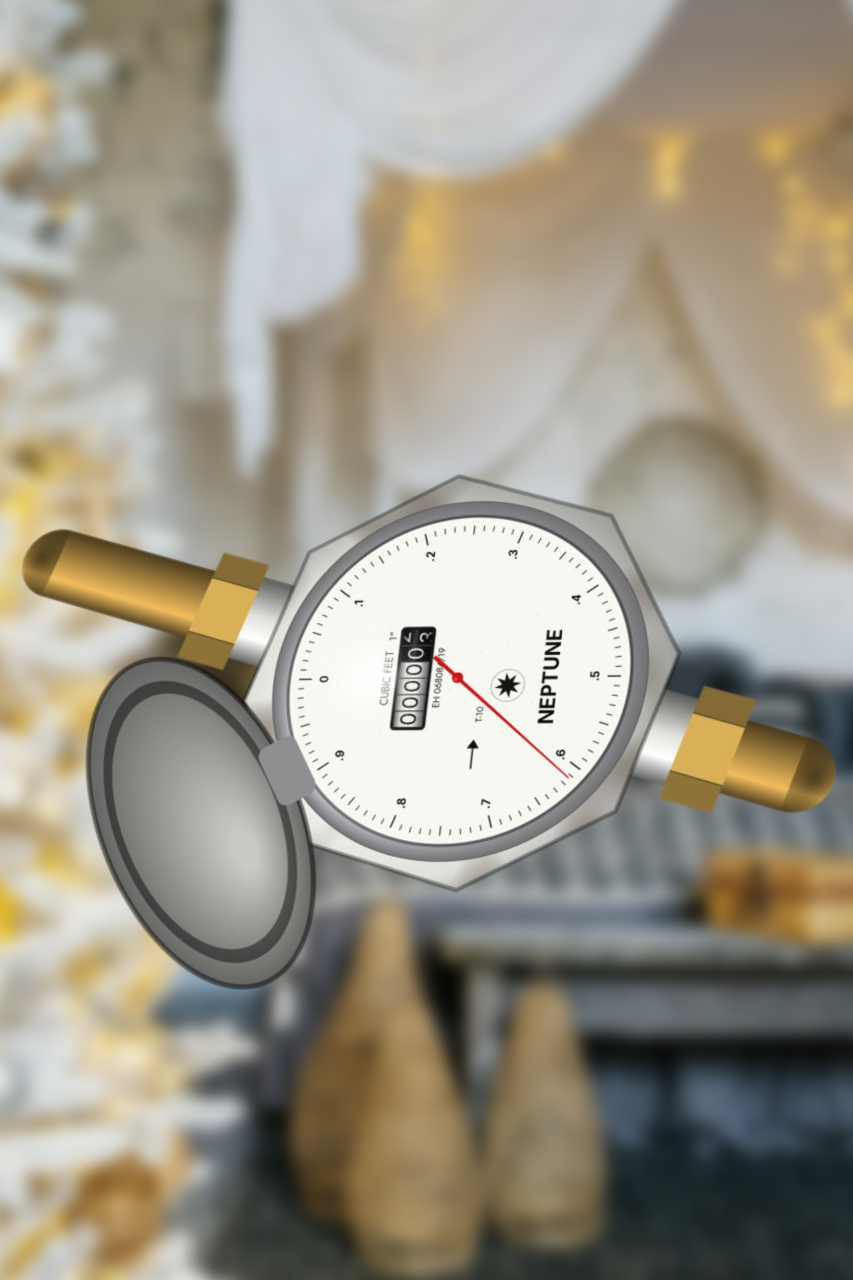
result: 2.61 ft³
